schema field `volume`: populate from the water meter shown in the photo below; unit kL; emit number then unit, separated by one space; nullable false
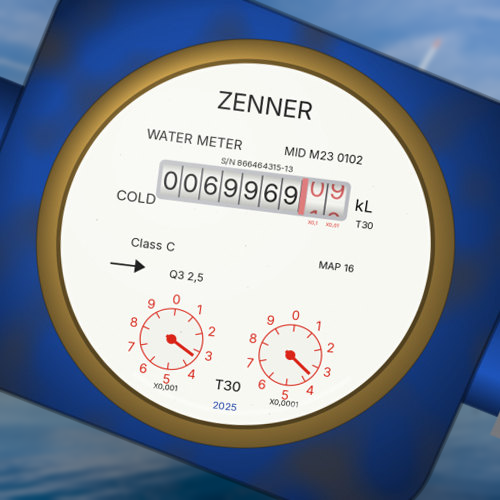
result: 69969.0933 kL
